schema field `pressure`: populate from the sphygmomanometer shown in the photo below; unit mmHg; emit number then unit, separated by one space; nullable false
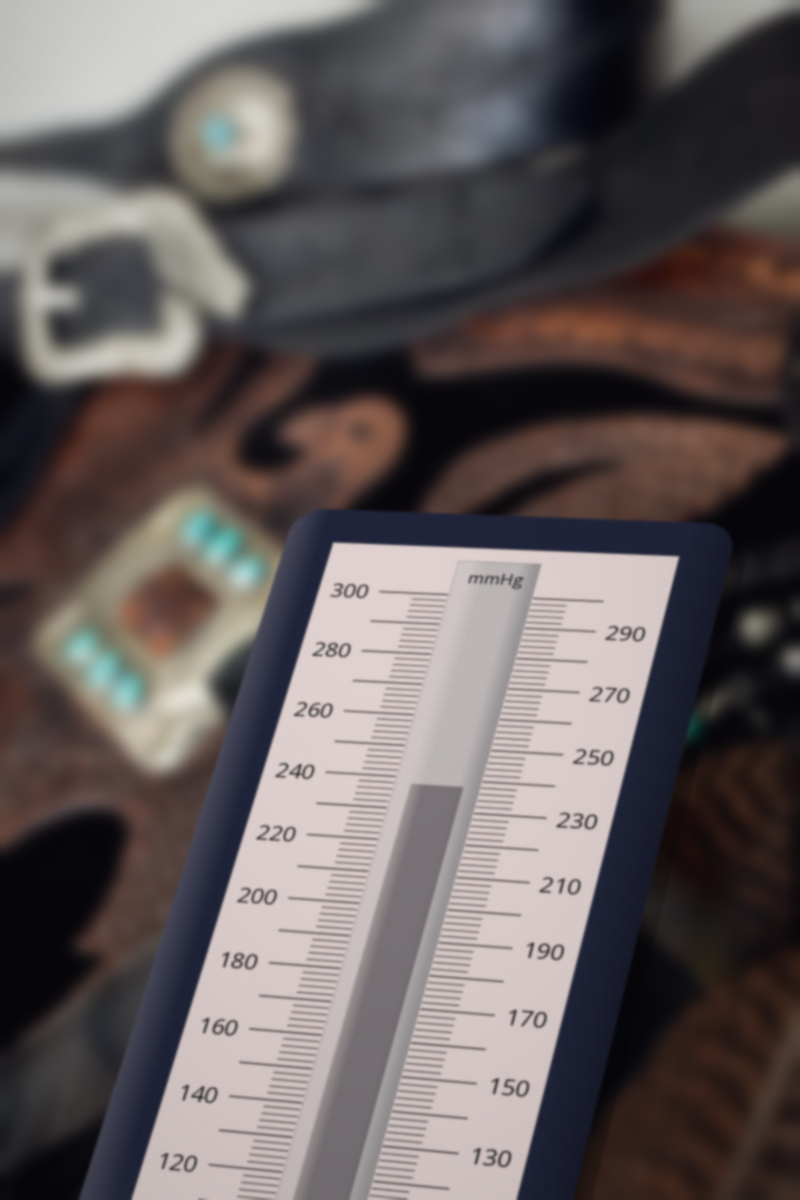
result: 238 mmHg
